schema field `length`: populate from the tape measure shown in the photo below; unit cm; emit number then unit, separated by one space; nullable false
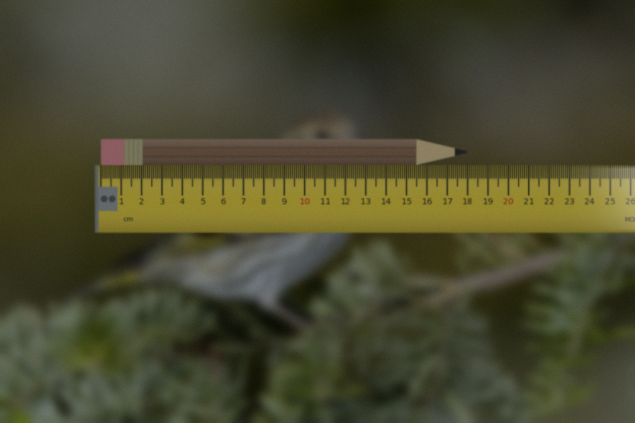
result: 18 cm
